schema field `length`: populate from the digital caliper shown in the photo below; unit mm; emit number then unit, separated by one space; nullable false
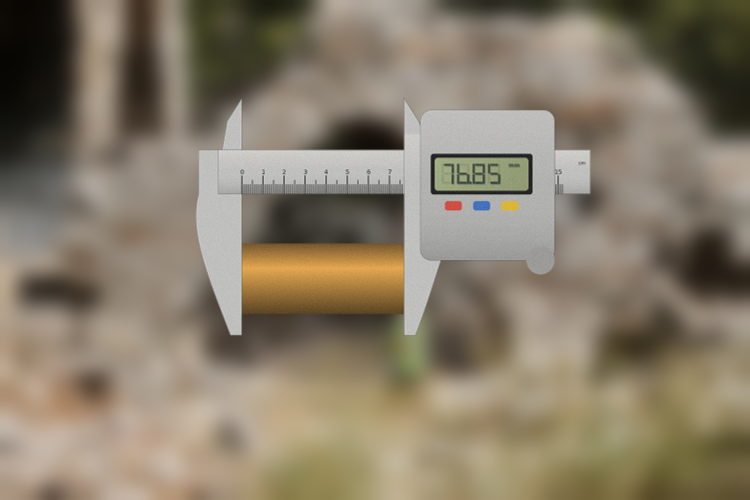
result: 76.85 mm
